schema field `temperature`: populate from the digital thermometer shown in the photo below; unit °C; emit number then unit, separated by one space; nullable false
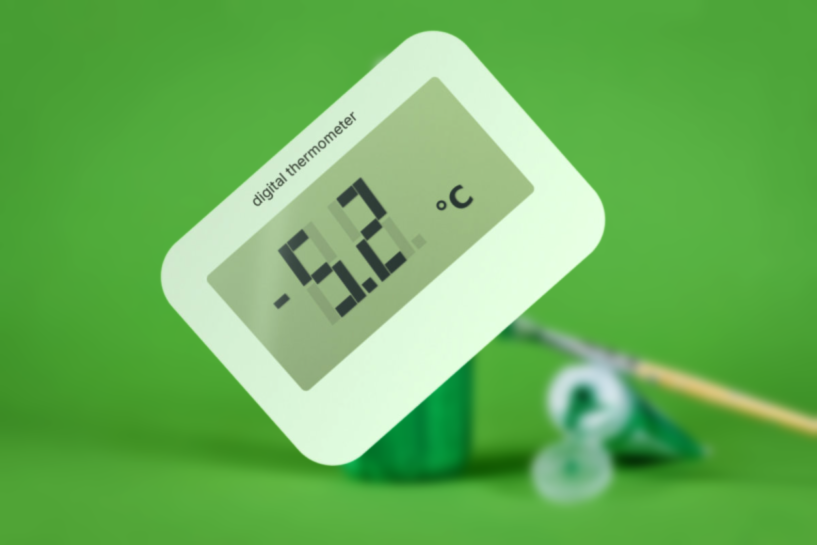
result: -5.2 °C
